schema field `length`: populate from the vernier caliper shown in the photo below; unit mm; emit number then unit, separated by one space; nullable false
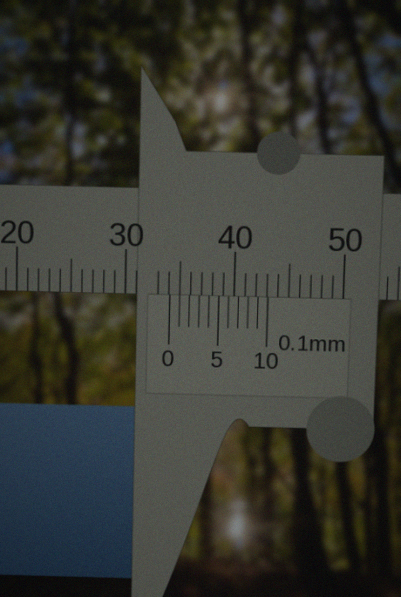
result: 34.1 mm
